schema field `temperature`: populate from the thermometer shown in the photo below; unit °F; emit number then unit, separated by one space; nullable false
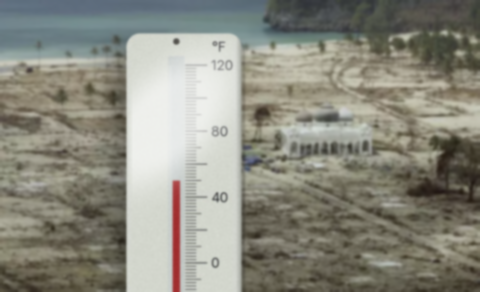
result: 50 °F
